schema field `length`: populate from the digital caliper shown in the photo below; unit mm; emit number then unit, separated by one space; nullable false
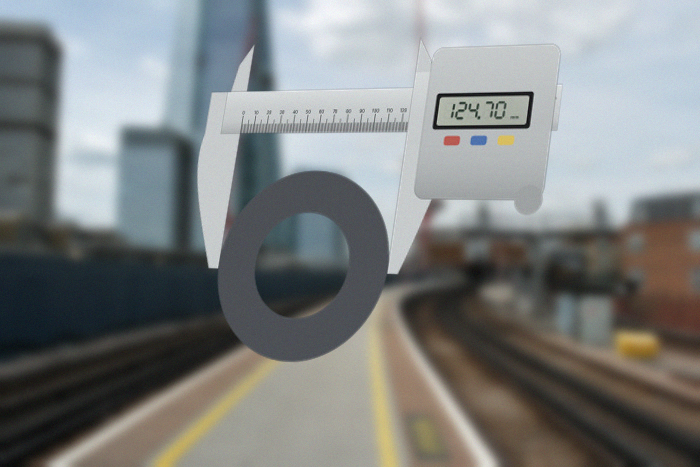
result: 124.70 mm
